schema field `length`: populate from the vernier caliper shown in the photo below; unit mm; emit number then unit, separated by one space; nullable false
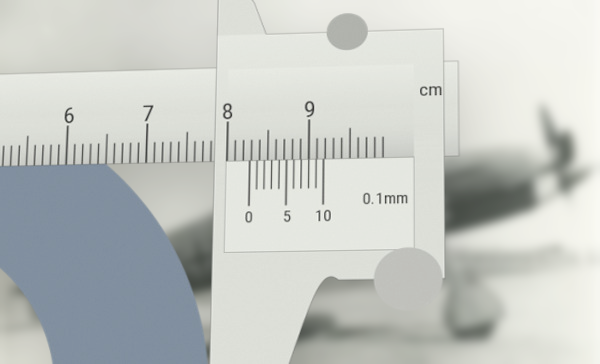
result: 82.8 mm
